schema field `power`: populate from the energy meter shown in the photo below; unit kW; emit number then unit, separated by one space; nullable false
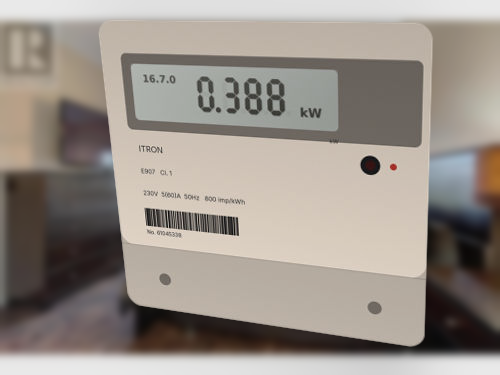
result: 0.388 kW
